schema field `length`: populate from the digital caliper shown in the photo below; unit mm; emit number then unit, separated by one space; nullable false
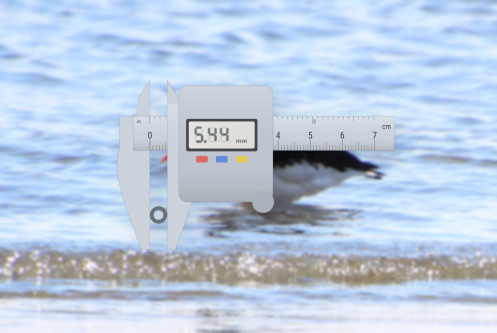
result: 5.44 mm
